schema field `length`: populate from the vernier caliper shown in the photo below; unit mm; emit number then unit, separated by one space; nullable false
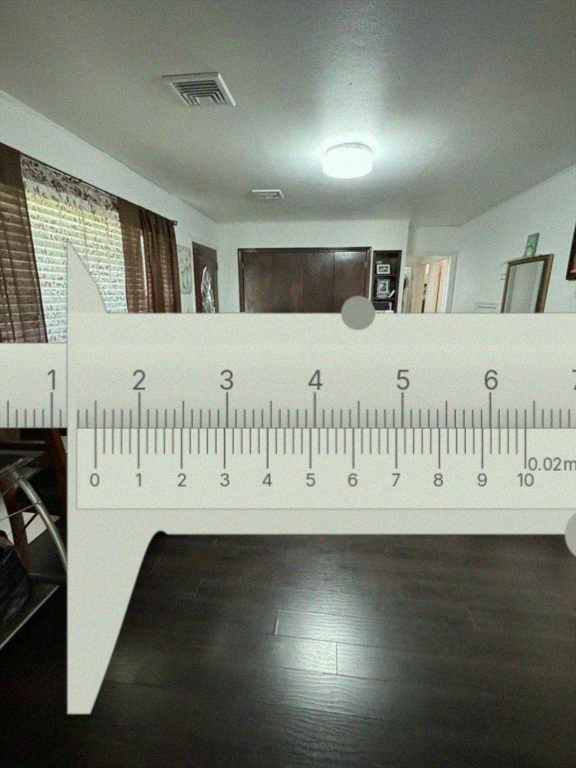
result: 15.0 mm
